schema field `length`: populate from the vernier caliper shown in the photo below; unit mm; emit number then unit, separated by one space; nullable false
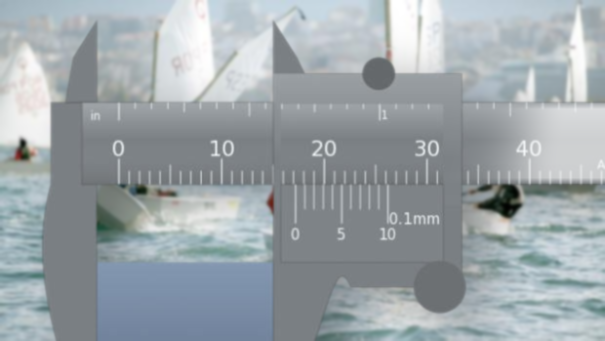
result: 17.2 mm
